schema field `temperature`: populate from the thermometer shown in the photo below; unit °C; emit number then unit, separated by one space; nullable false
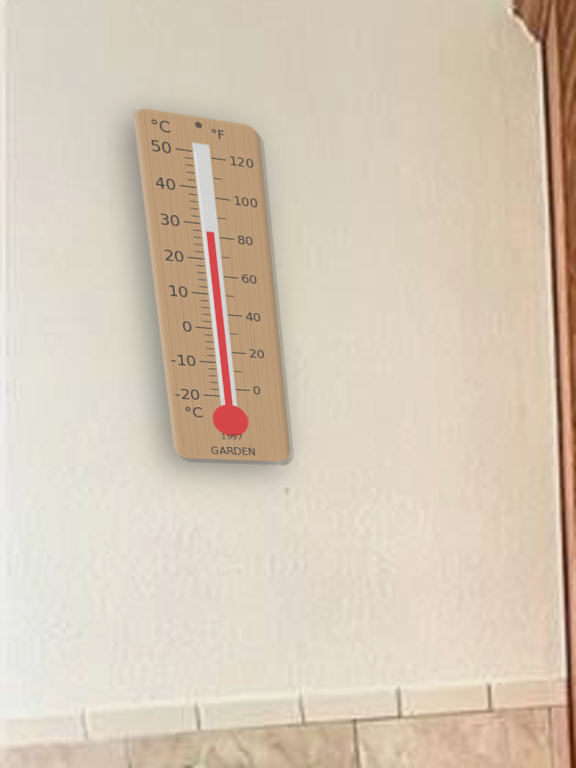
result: 28 °C
